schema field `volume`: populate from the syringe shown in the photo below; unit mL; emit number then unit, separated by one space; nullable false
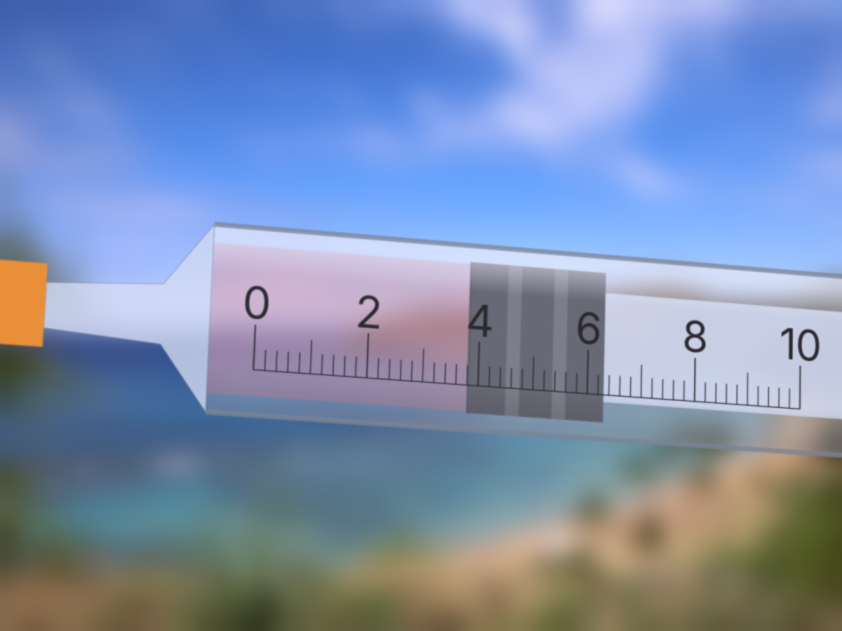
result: 3.8 mL
